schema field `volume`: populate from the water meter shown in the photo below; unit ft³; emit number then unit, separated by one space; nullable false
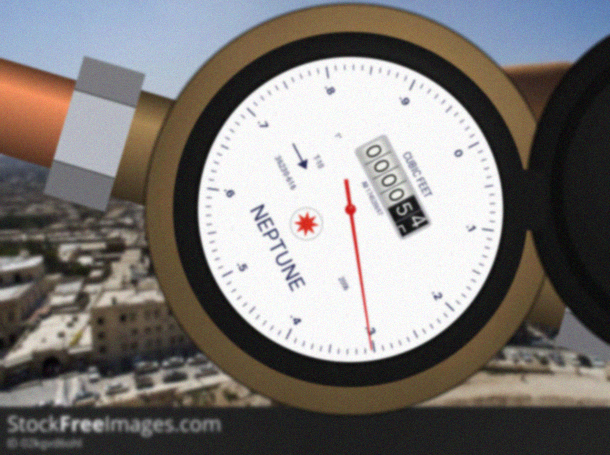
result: 54.30 ft³
